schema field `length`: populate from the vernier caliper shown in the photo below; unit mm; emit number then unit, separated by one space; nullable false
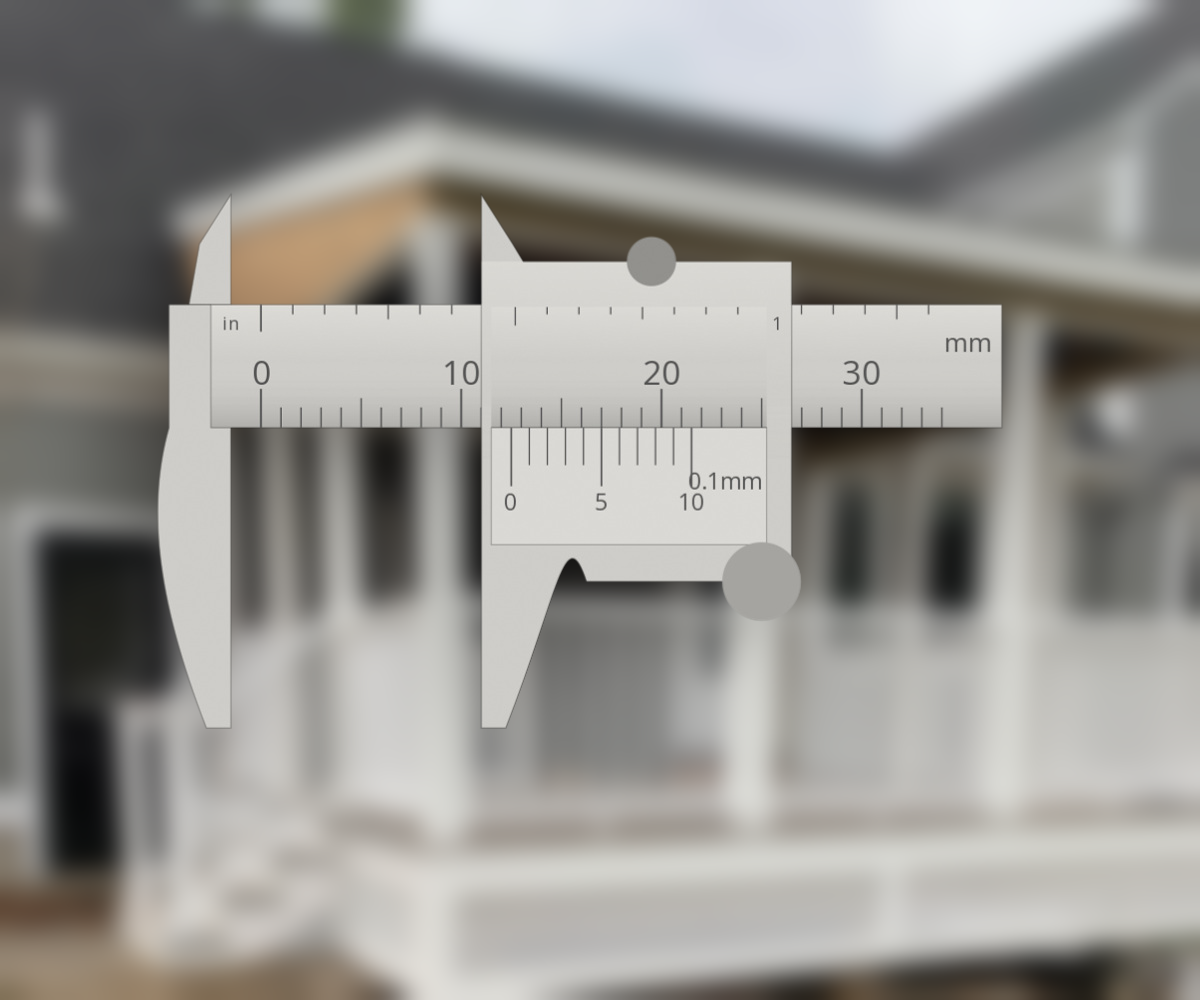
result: 12.5 mm
